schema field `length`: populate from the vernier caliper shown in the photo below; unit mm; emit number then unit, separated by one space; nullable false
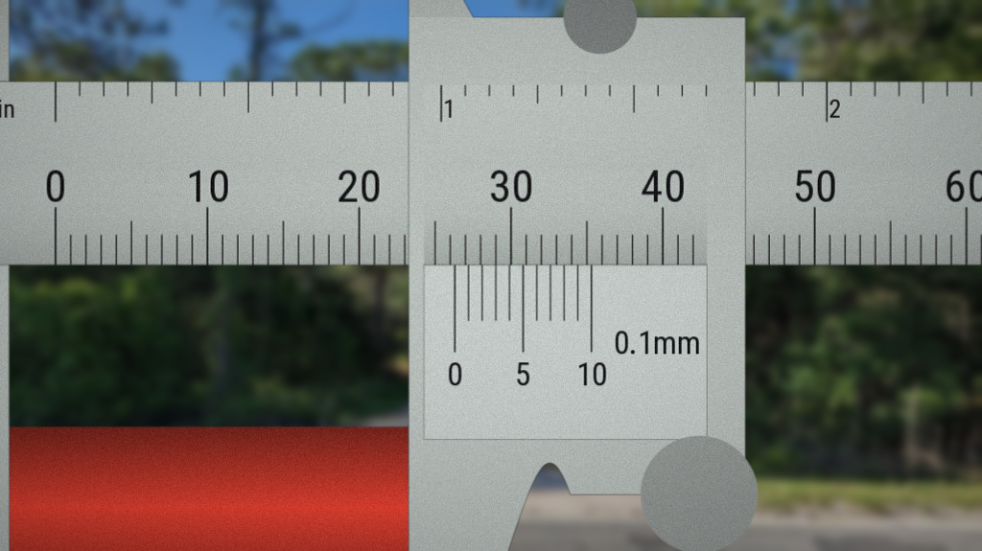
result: 26.3 mm
